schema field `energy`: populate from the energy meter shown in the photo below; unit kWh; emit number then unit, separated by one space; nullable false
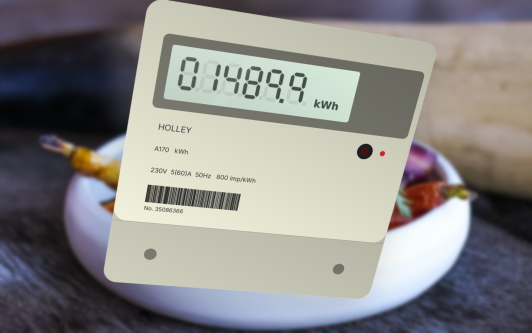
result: 1489.9 kWh
